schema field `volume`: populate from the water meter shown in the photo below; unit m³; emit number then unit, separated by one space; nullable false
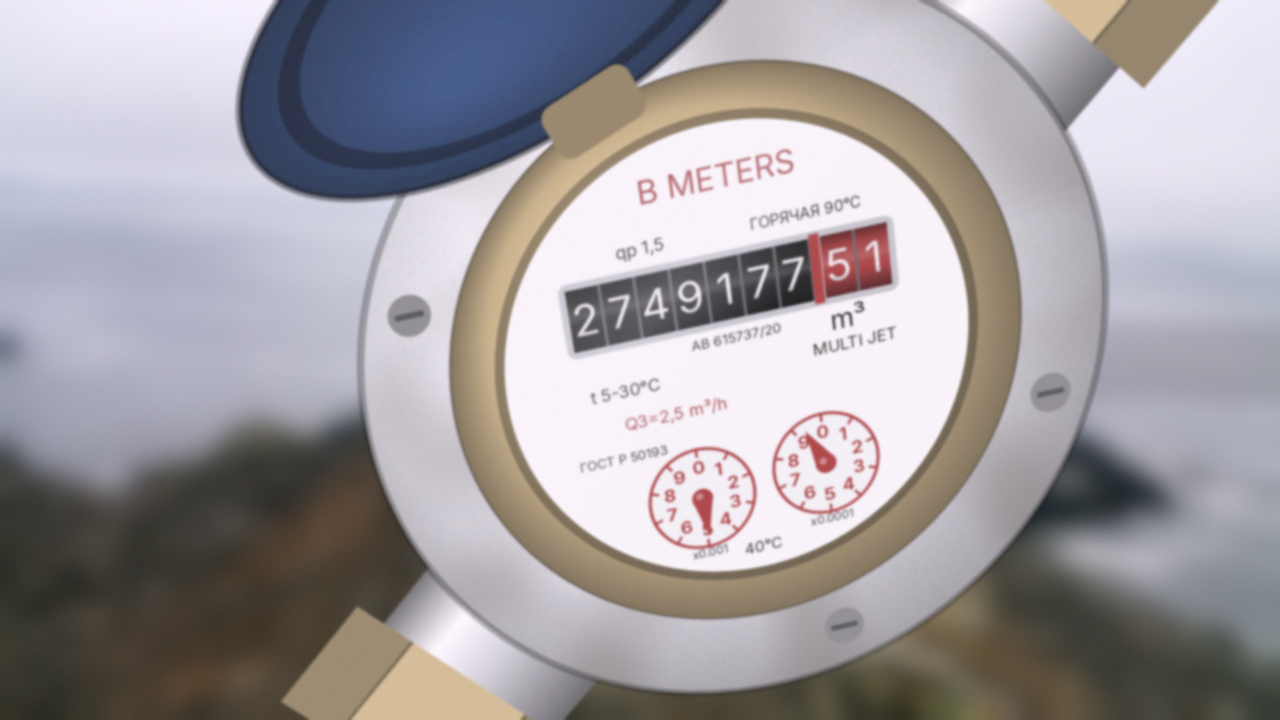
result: 2749177.5149 m³
